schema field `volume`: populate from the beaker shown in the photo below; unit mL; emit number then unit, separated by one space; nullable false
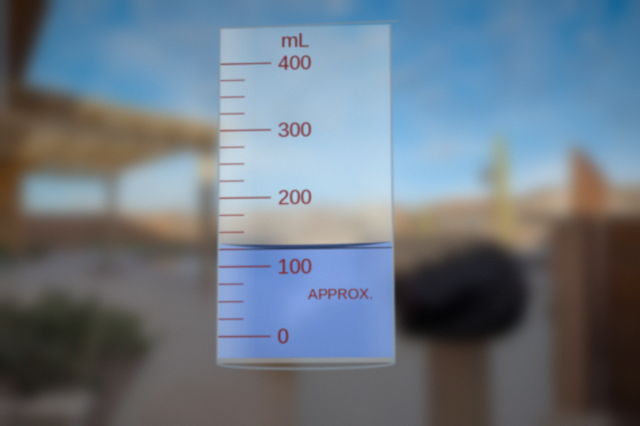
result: 125 mL
